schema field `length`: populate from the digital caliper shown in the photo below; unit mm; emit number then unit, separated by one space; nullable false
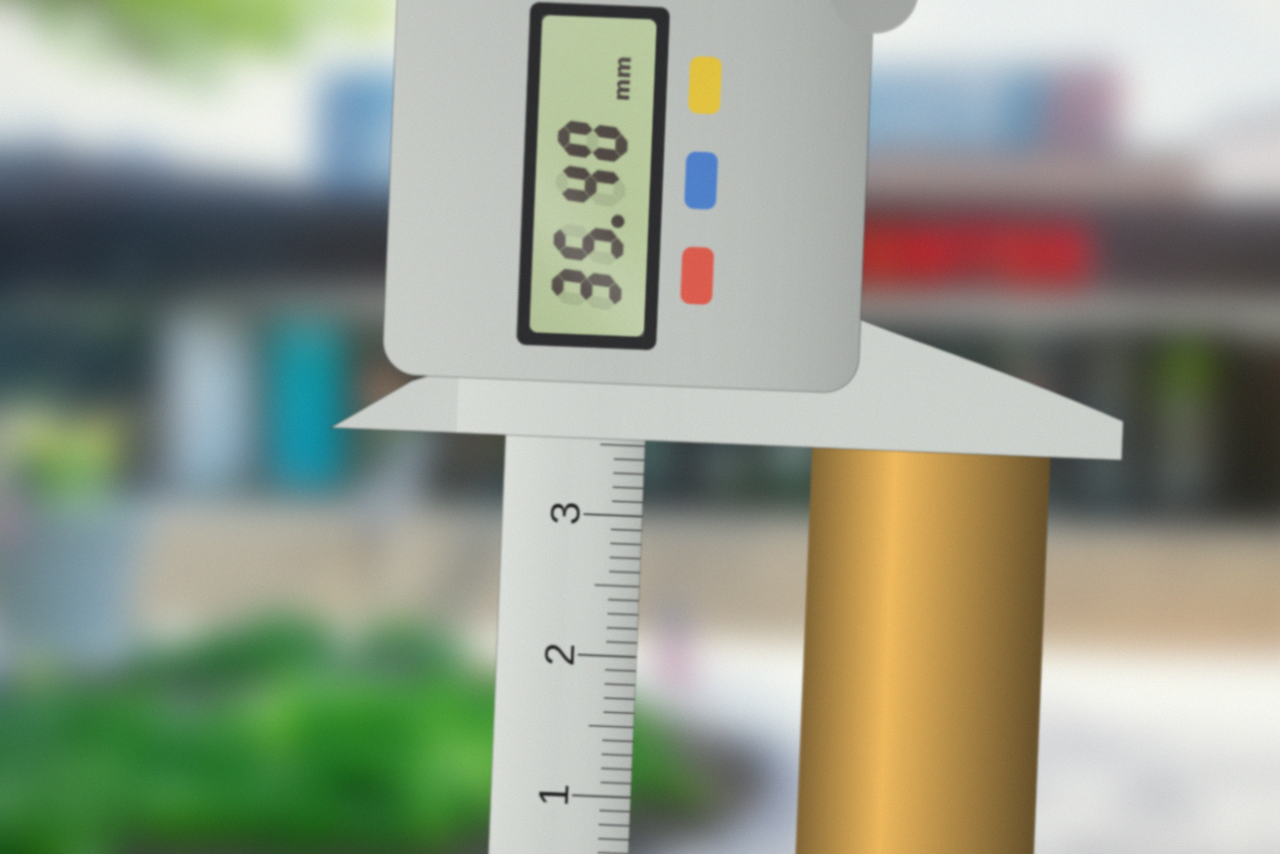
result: 35.40 mm
